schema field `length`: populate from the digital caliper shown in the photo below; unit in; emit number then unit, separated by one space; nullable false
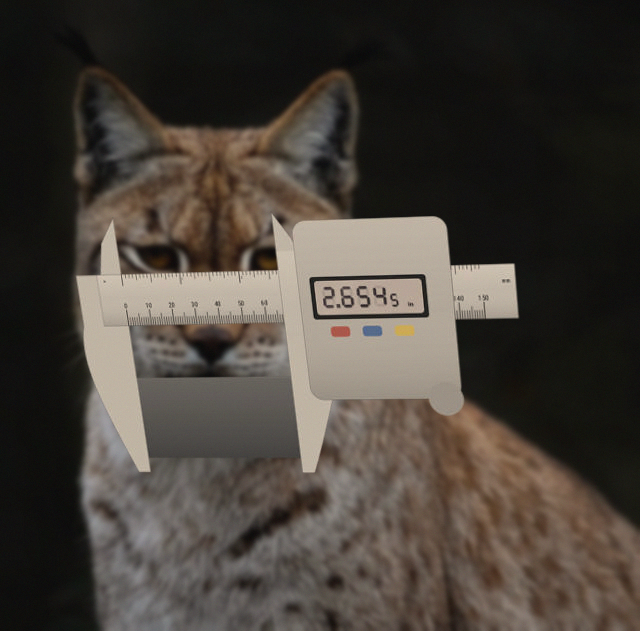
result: 2.6545 in
